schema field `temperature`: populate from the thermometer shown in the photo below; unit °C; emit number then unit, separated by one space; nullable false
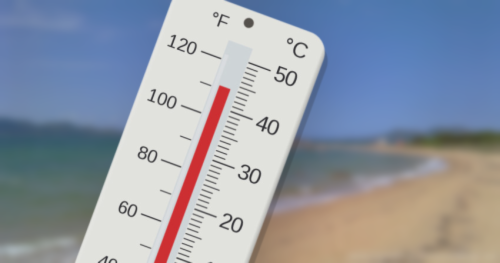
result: 44 °C
